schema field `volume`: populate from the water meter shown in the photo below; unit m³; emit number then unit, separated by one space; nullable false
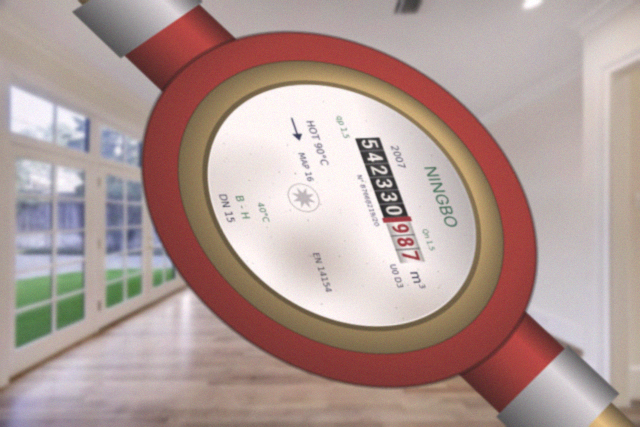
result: 542330.987 m³
